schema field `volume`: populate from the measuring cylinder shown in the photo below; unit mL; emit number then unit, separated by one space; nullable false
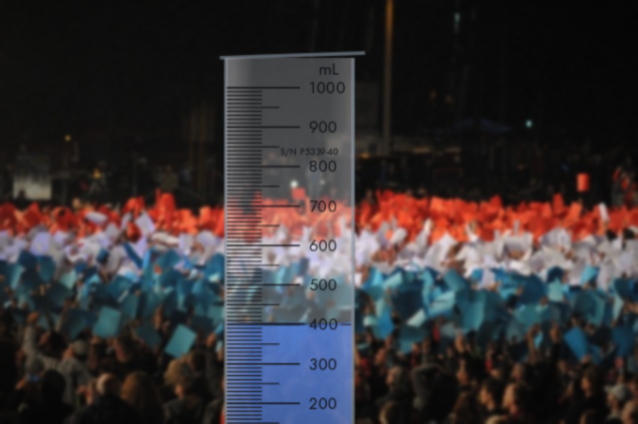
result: 400 mL
